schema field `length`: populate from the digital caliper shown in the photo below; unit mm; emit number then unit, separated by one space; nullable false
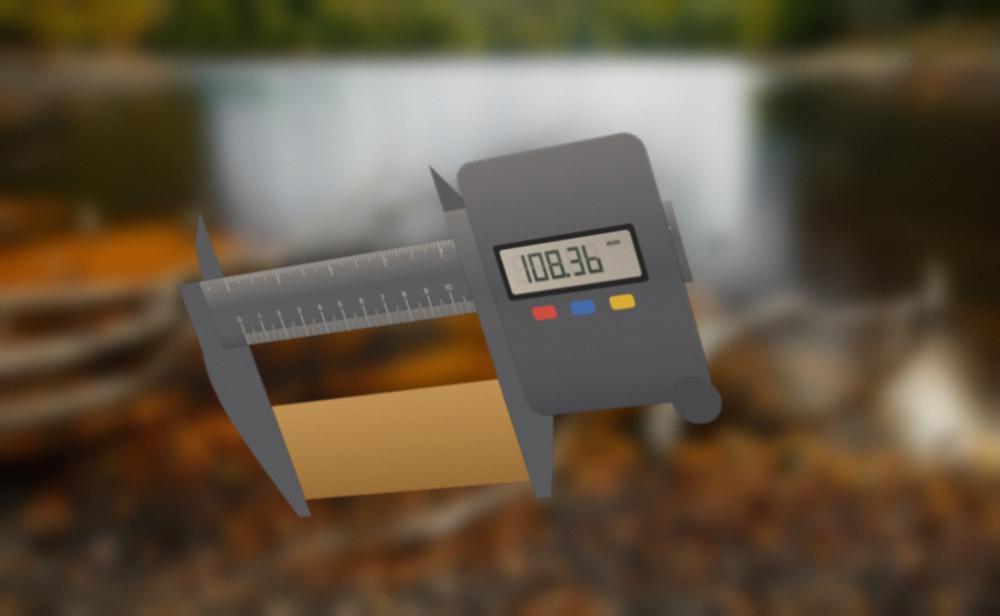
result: 108.36 mm
